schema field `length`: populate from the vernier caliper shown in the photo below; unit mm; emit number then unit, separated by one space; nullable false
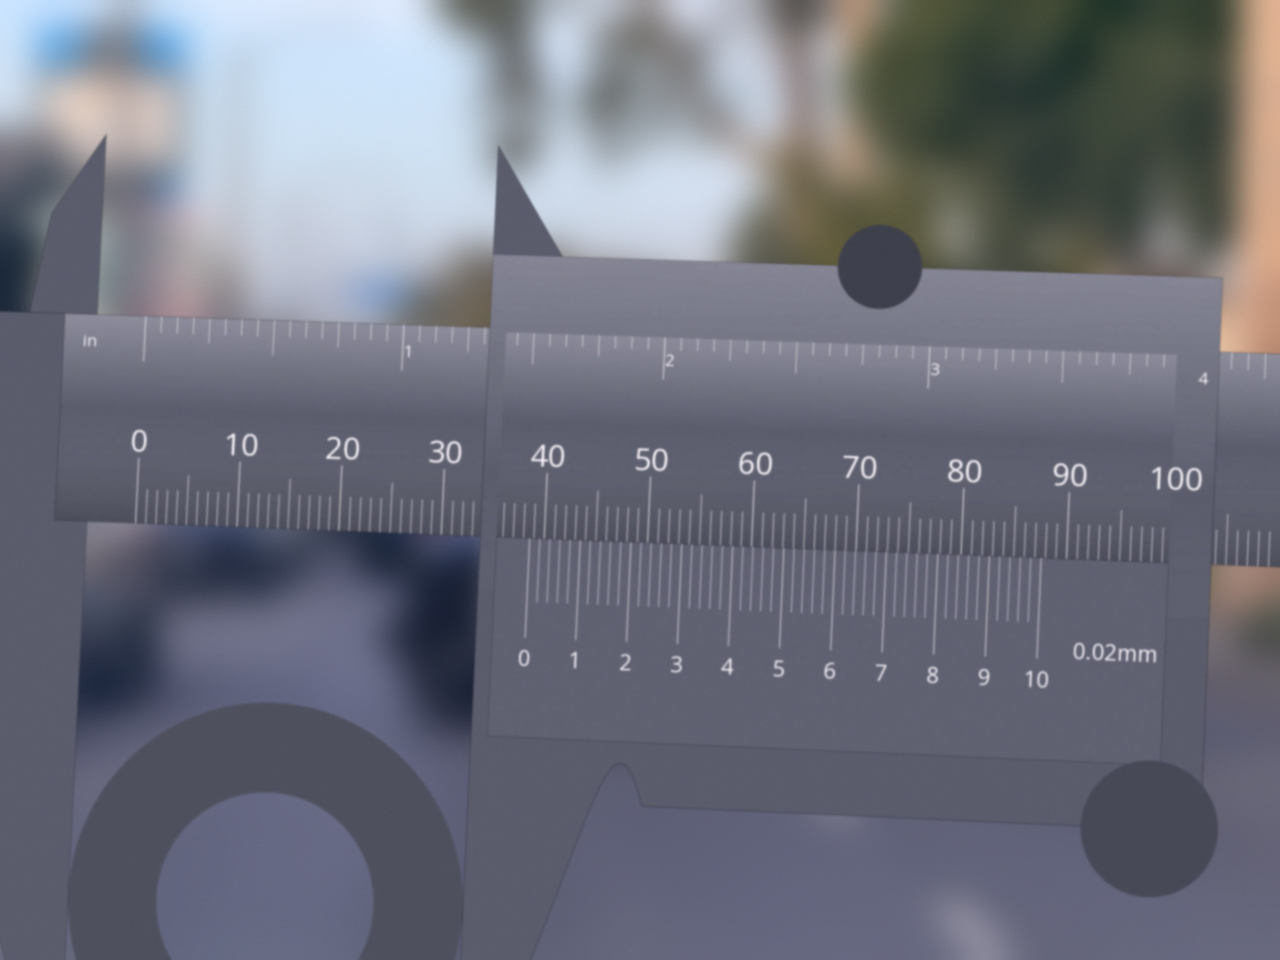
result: 38.6 mm
